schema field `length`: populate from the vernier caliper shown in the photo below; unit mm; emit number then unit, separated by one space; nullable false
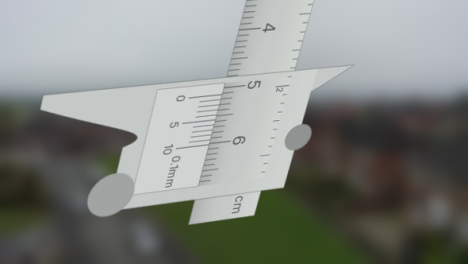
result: 51.2 mm
